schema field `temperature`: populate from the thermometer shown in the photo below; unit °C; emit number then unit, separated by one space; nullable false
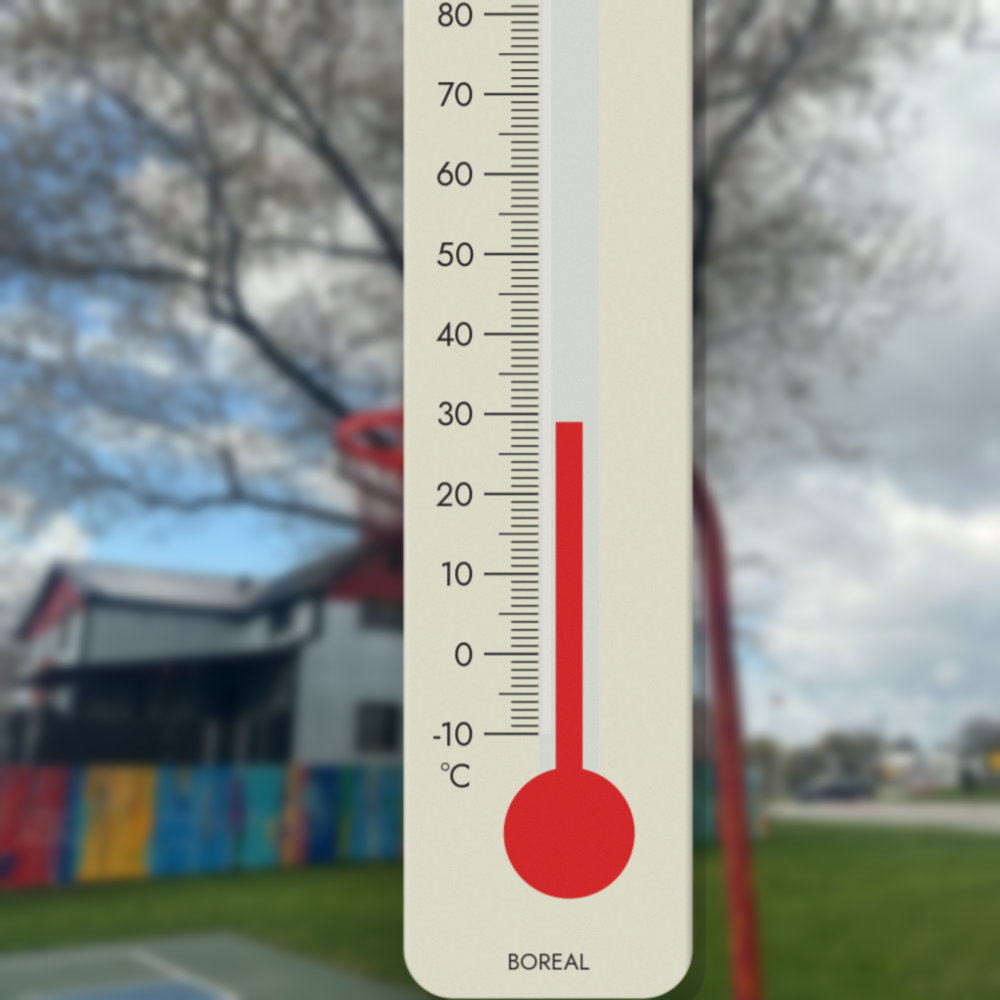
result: 29 °C
